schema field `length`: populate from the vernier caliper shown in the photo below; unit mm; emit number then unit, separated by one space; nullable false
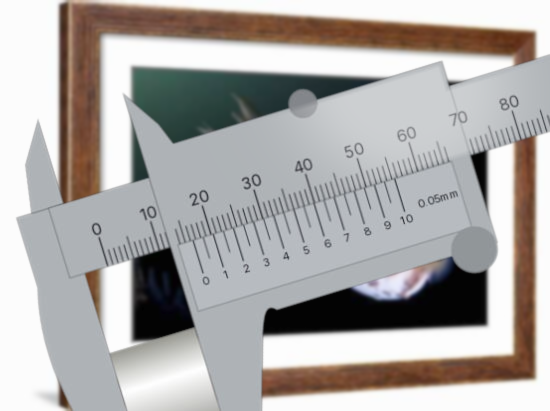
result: 16.5 mm
